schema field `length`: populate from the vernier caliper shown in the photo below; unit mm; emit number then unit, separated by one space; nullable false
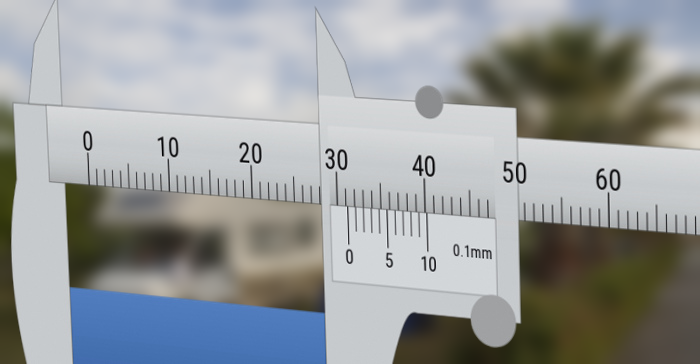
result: 31.2 mm
